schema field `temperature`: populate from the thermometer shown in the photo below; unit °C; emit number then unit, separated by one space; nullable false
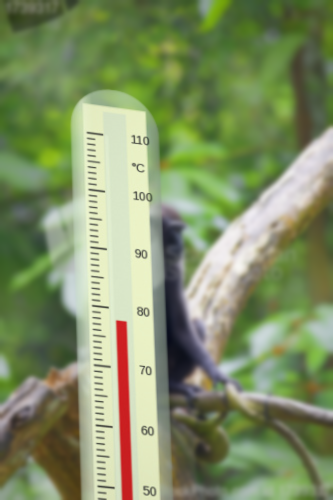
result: 78 °C
